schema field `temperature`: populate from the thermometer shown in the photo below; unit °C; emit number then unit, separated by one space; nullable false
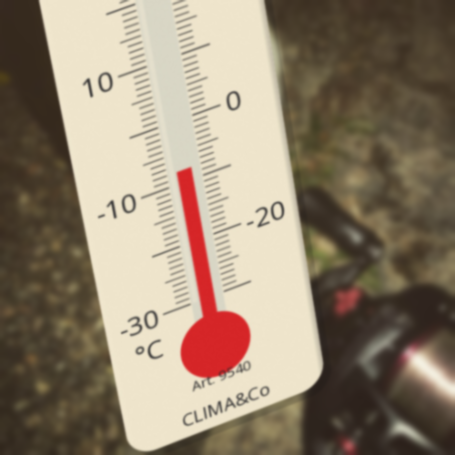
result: -8 °C
